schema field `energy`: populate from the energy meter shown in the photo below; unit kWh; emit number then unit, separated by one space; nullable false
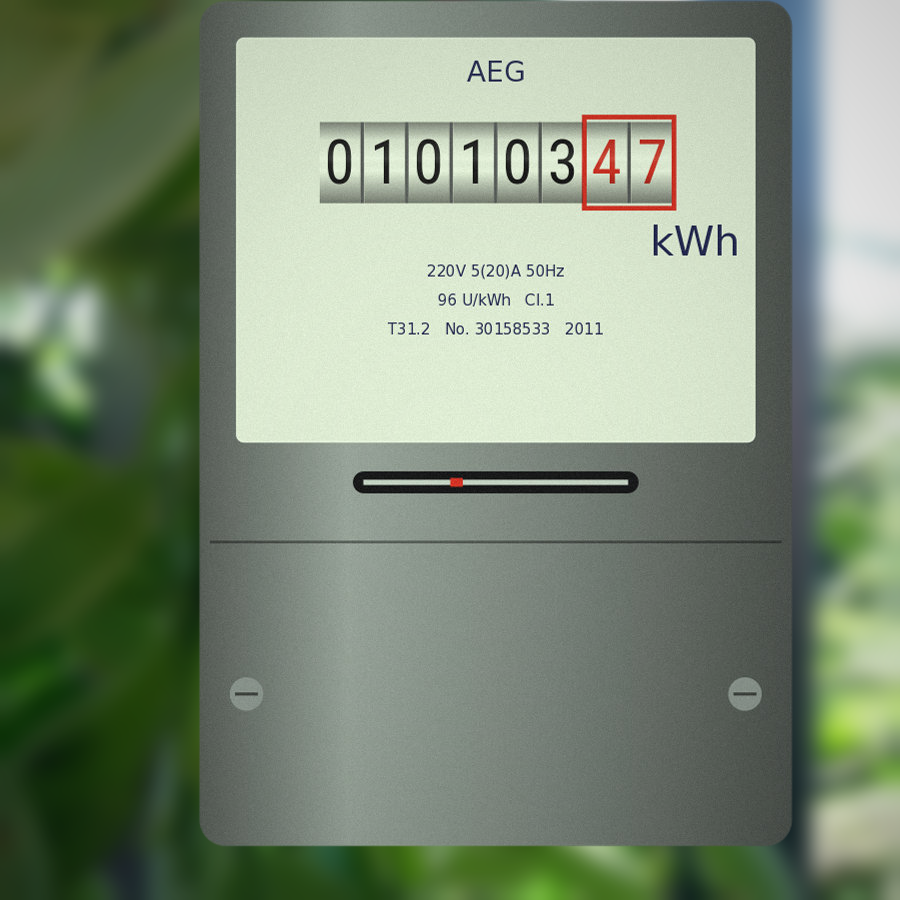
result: 10103.47 kWh
